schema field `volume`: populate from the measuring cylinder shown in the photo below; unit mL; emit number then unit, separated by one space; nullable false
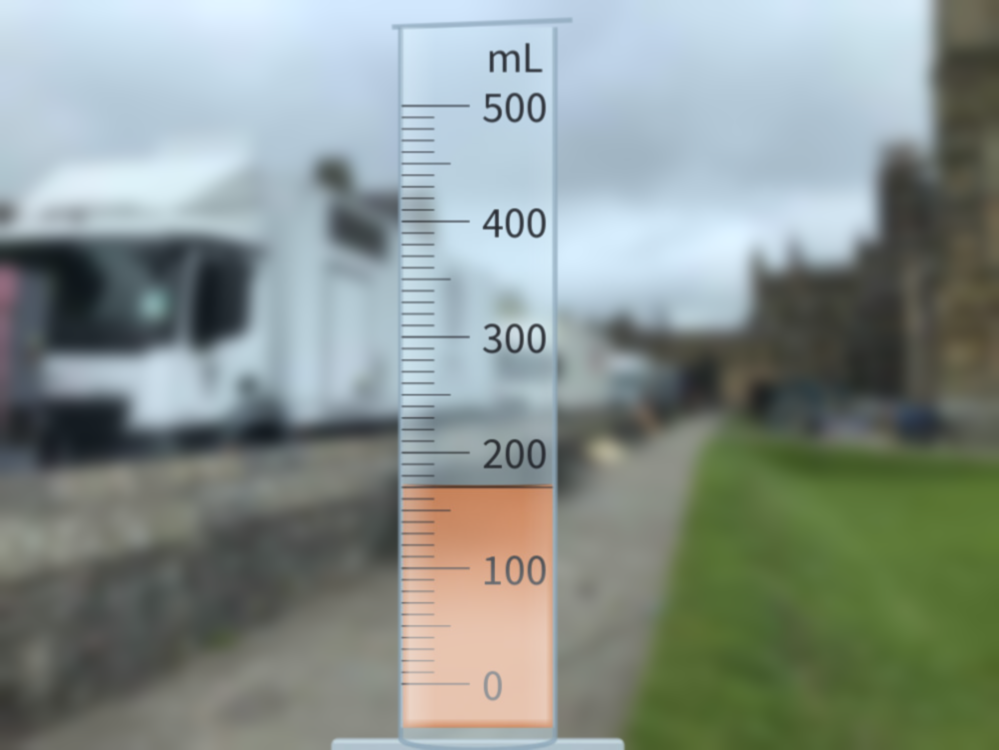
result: 170 mL
